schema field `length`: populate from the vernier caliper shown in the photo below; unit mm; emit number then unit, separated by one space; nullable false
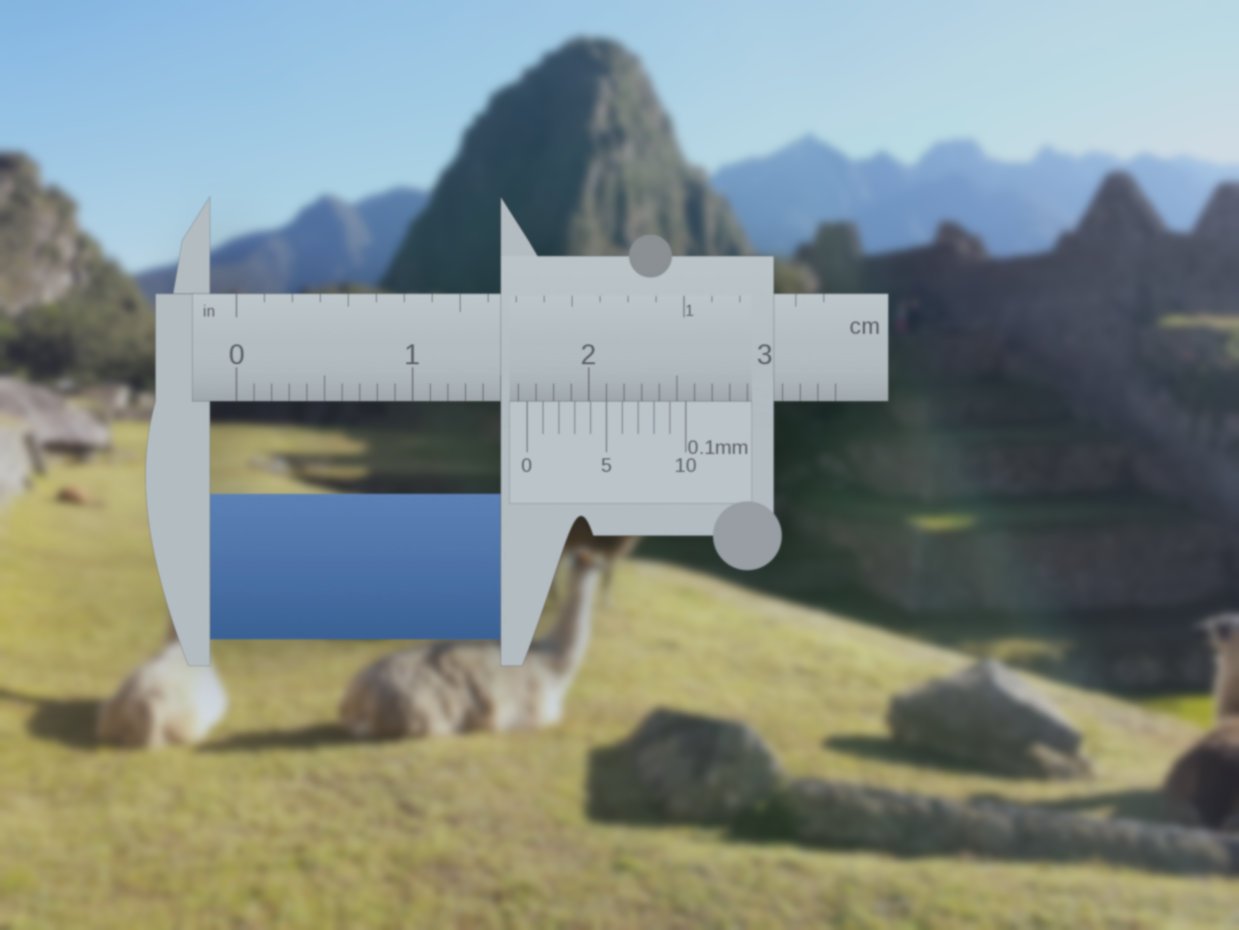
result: 16.5 mm
